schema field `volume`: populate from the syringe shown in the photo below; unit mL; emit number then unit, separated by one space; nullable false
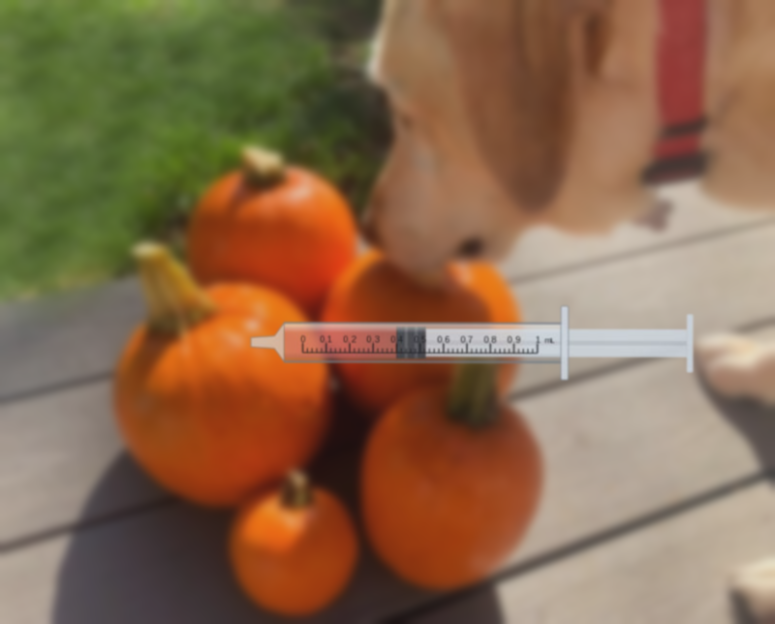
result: 0.4 mL
